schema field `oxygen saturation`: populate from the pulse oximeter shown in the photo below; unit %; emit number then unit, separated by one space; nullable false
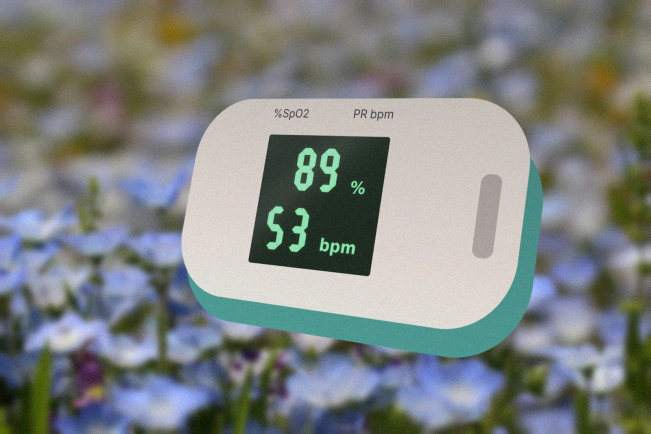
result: 89 %
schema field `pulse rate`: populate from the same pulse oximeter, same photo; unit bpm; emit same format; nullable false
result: 53 bpm
